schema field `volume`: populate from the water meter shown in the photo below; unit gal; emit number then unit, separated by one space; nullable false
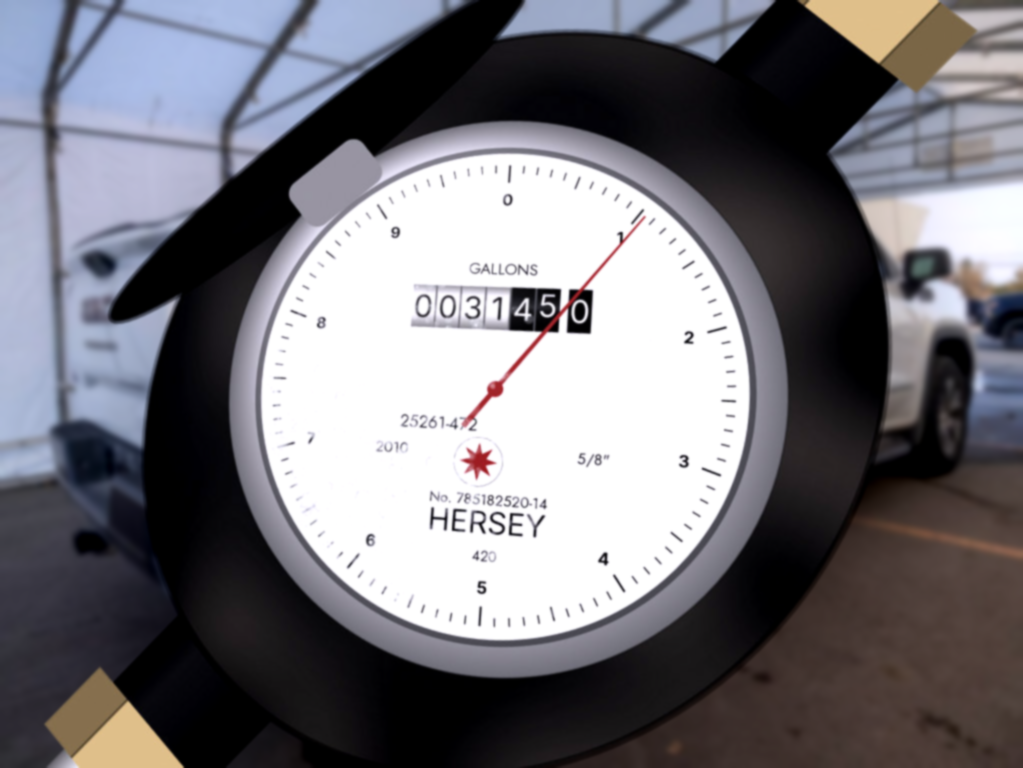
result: 31451.0 gal
